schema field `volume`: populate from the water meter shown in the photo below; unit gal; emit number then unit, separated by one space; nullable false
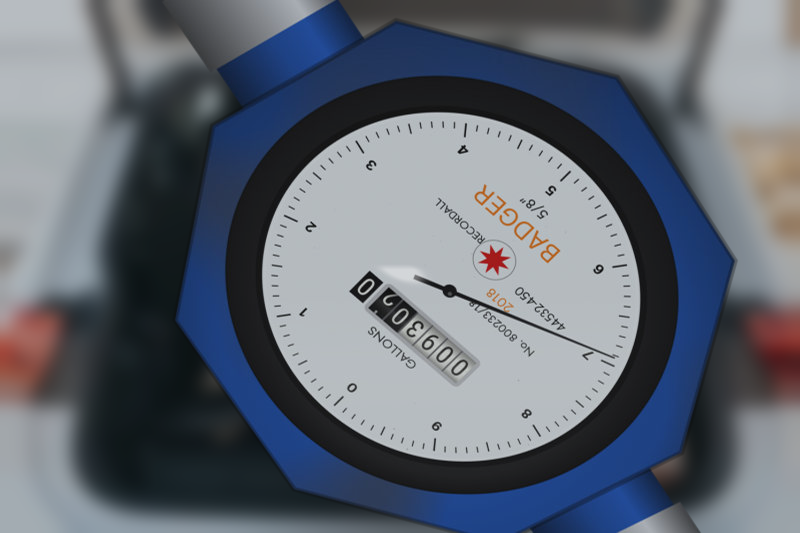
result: 93016.9 gal
